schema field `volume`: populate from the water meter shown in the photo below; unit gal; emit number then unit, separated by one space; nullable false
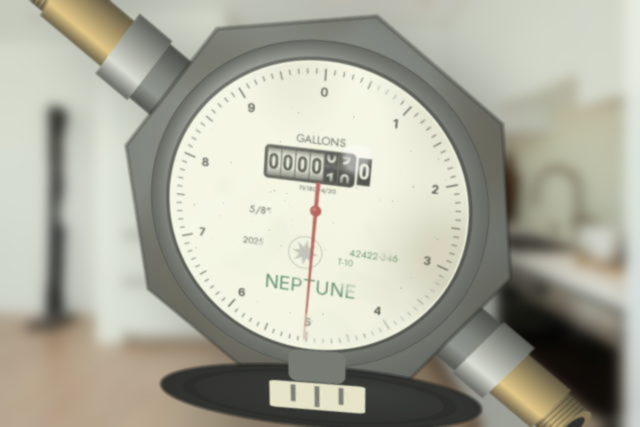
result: 95.0 gal
